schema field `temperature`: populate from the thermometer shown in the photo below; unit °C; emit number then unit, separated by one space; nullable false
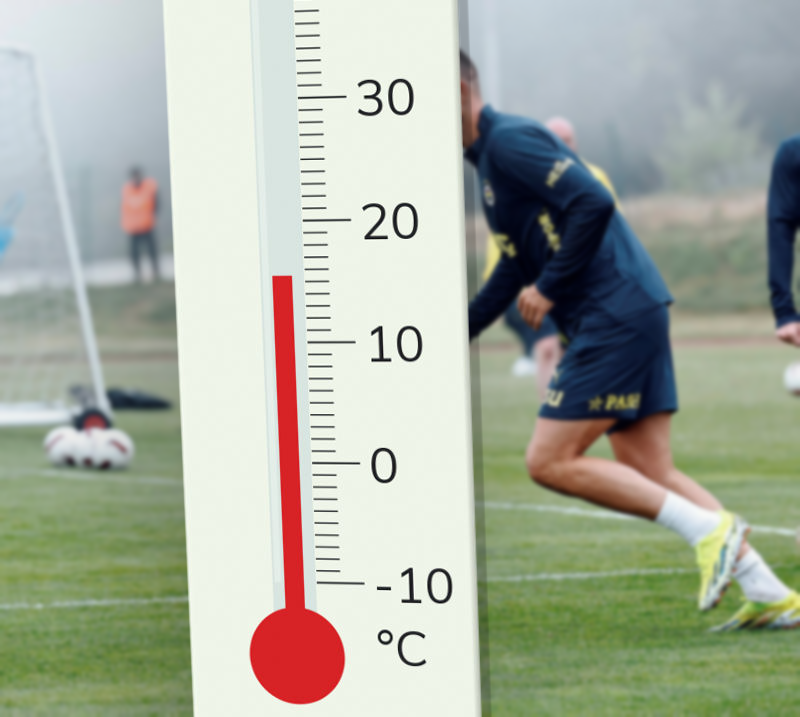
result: 15.5 °C
